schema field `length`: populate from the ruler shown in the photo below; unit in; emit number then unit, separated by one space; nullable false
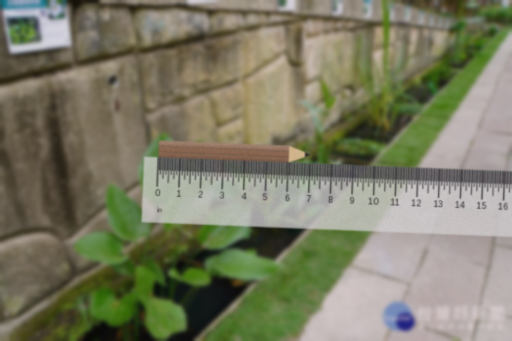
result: 7 in
